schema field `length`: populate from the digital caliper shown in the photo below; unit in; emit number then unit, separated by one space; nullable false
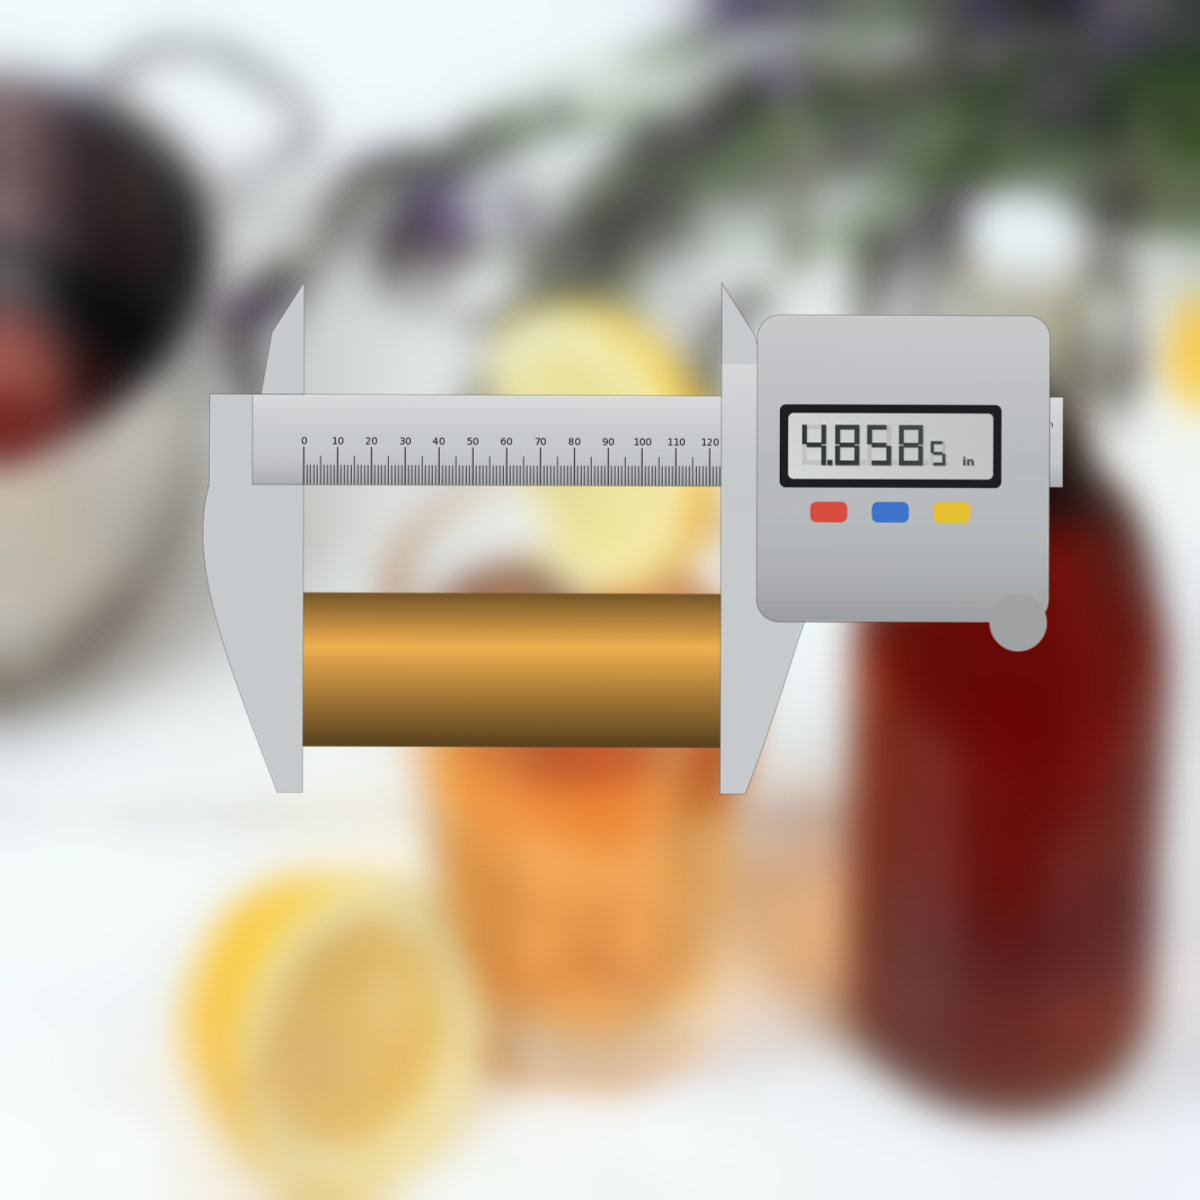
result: 4.8585 in
